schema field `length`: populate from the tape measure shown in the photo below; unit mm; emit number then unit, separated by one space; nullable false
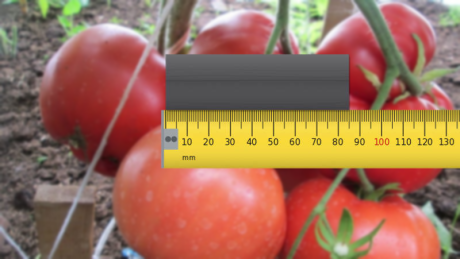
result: 85 mm
